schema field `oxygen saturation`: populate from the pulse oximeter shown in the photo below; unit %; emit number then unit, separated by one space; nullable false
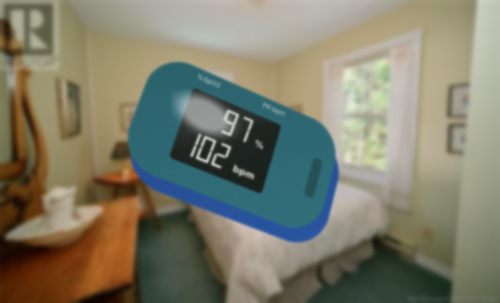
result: 97 %
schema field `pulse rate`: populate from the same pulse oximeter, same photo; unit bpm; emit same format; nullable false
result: 102 bpm
